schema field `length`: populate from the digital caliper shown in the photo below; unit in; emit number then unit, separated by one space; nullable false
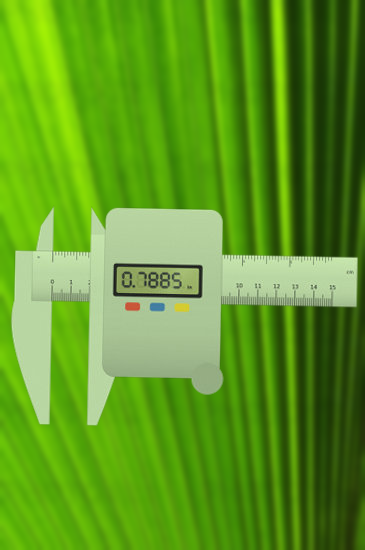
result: 0.7885 in
